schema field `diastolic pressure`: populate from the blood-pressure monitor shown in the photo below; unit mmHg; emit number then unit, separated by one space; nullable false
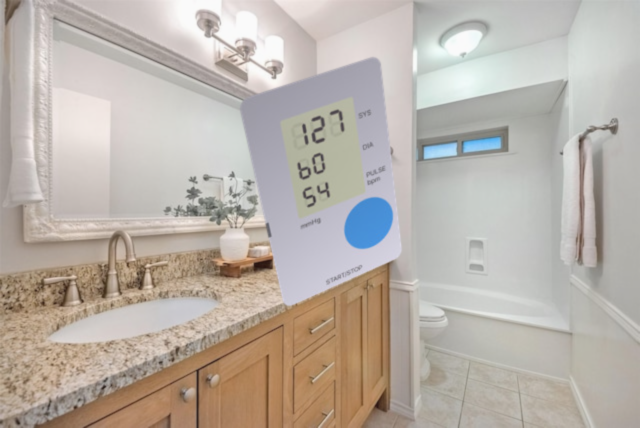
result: 60 mmHg
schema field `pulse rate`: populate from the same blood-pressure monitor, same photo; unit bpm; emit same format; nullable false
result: 54 bpm
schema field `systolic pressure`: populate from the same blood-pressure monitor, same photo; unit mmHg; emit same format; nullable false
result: 127 mmHg
